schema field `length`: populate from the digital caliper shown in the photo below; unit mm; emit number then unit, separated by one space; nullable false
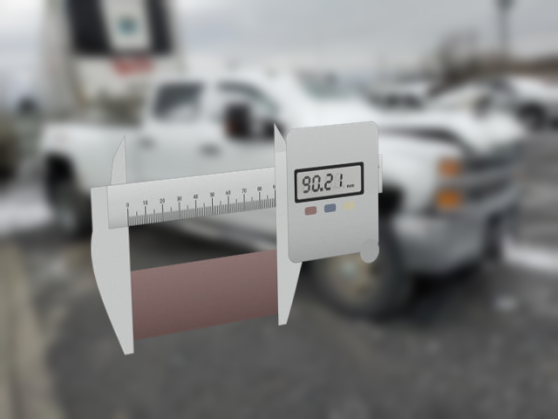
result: 90.21 mm
